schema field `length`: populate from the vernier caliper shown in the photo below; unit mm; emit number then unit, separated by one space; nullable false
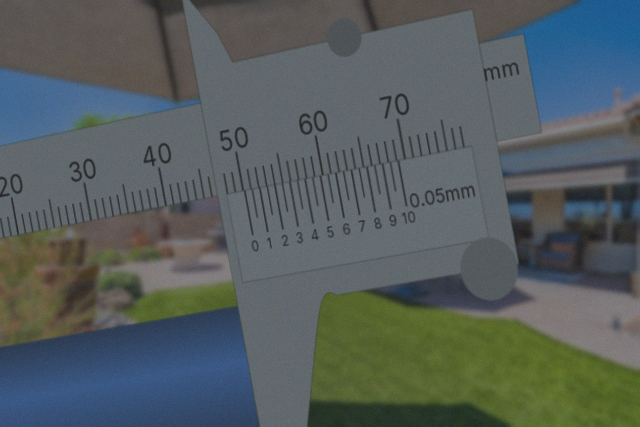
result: 50.2 mm
